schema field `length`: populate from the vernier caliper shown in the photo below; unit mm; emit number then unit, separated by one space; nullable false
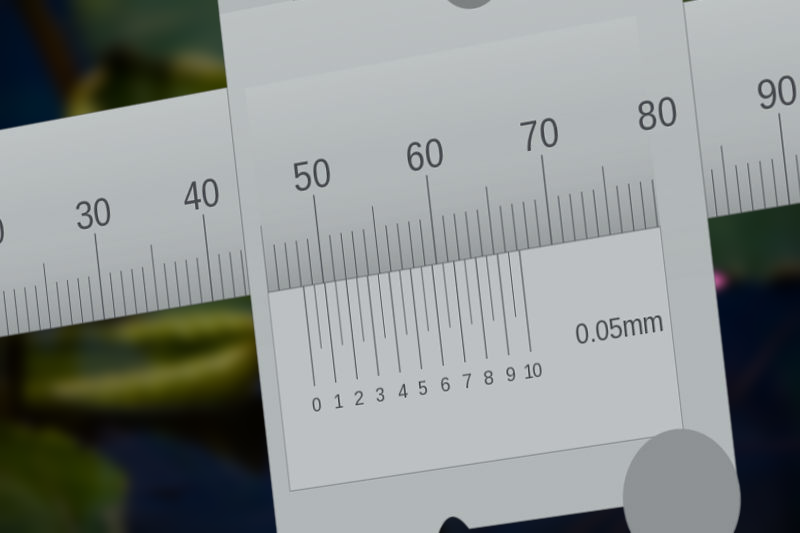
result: 48.2 mm
